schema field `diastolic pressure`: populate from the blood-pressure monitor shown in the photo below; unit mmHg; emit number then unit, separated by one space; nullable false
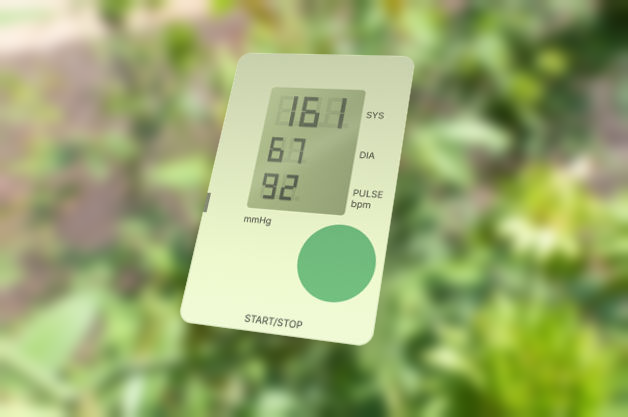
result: 67 mmHg
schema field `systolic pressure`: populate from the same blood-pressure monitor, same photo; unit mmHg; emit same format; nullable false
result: 161 mmHg
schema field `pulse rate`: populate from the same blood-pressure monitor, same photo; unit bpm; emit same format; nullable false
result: 92 bpm
